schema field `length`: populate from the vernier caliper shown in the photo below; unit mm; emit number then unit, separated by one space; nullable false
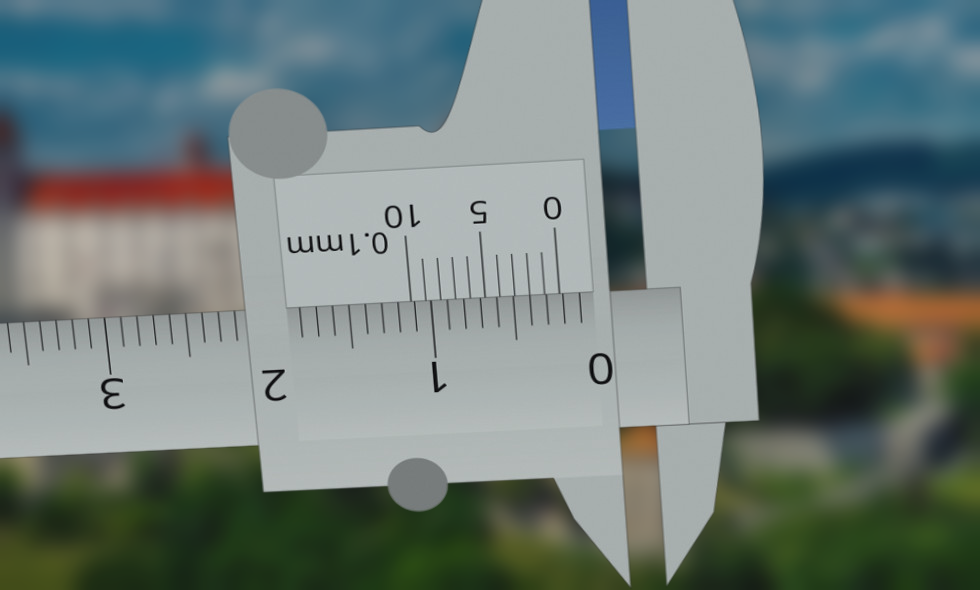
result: 2.2 mm
